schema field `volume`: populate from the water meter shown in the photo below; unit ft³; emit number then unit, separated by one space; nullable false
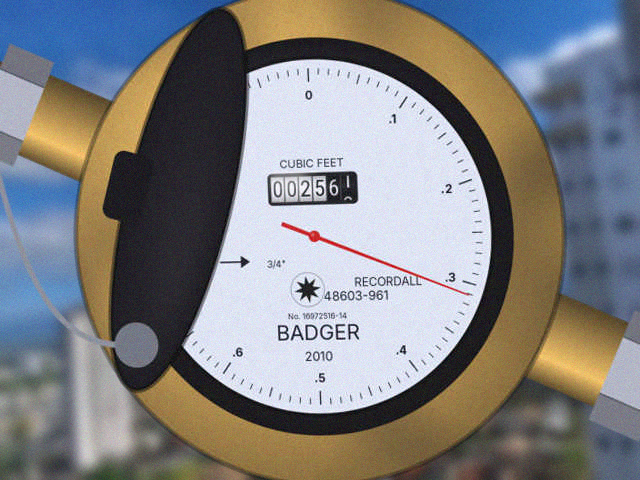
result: 2561.31 ft³
